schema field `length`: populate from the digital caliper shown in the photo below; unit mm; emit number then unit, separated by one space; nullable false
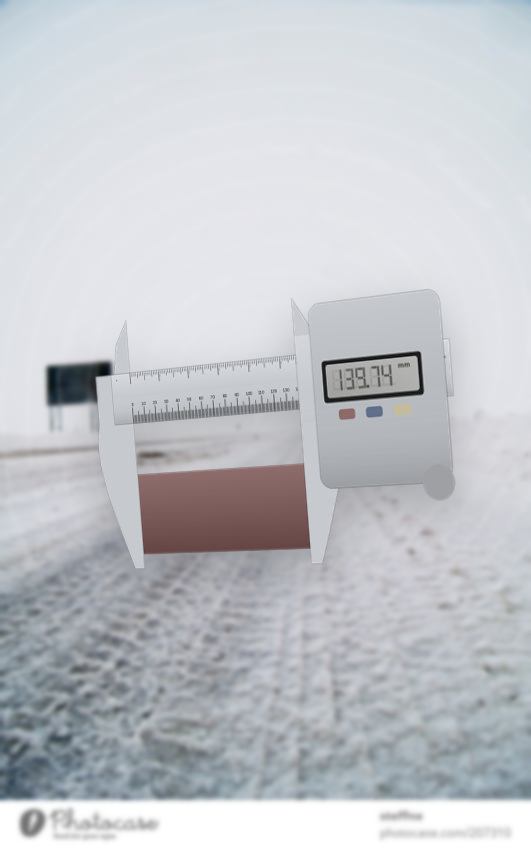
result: 139.74 mm
